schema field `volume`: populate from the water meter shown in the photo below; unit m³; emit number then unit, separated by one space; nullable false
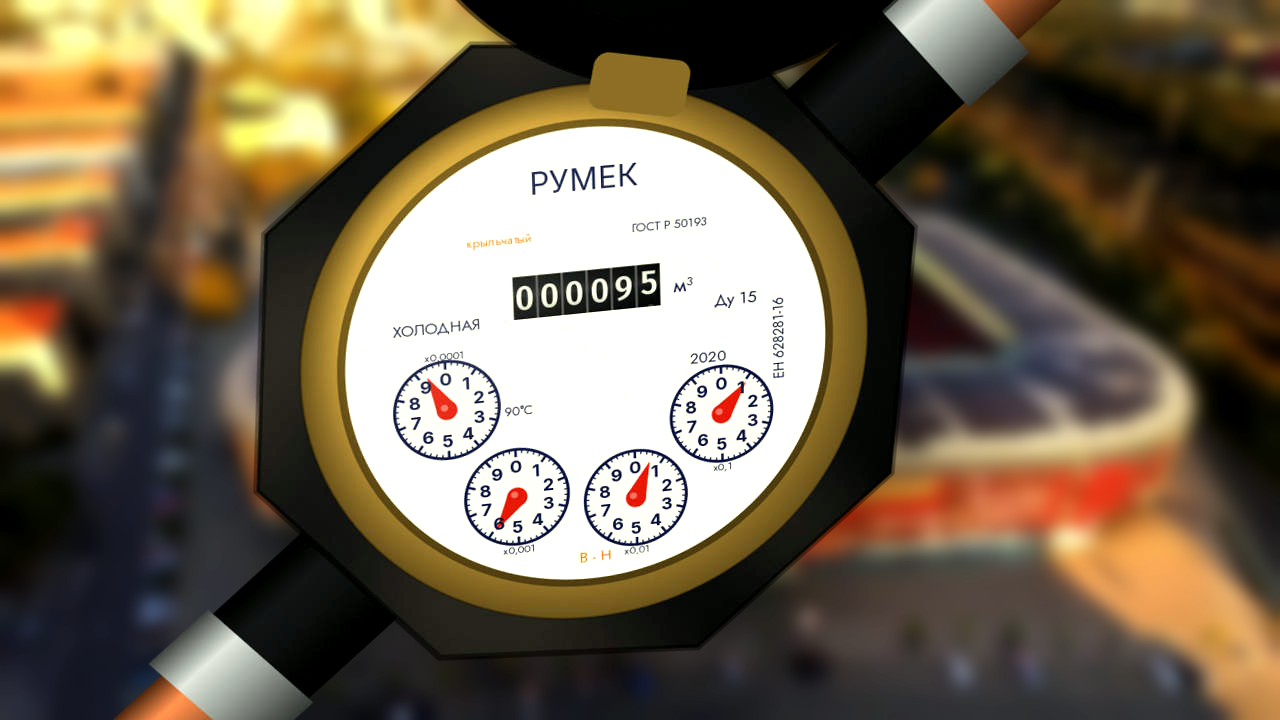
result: 95.1059 m³
